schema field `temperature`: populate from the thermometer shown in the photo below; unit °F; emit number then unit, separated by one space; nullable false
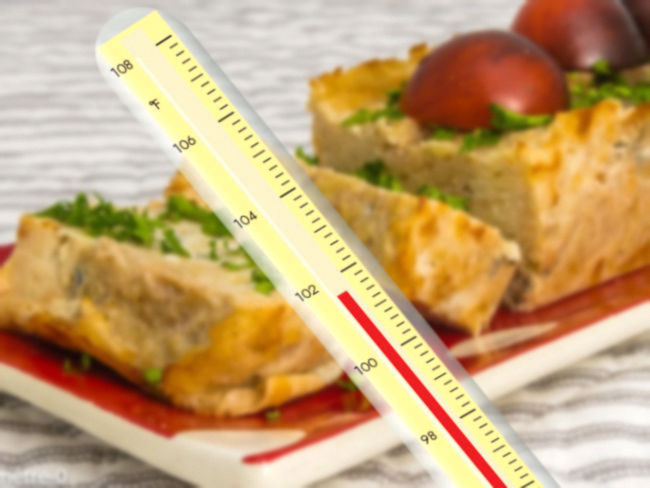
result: 101.6 °F
